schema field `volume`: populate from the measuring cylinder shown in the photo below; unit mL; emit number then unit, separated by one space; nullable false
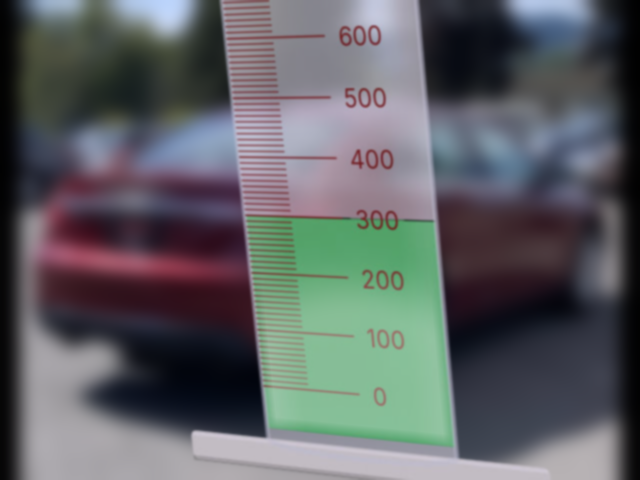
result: 300 mL
